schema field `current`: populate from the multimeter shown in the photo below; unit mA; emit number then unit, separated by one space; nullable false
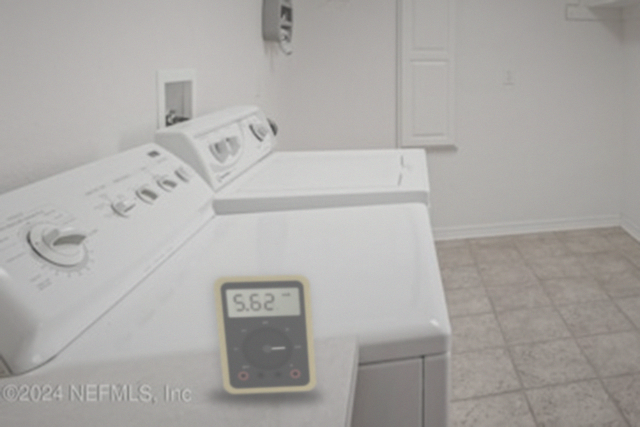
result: 5.62 mA
